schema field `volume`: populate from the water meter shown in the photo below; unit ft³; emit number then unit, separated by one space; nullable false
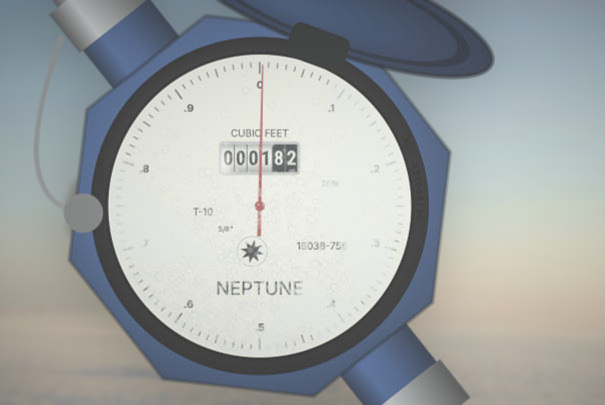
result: 182.00 ft³
